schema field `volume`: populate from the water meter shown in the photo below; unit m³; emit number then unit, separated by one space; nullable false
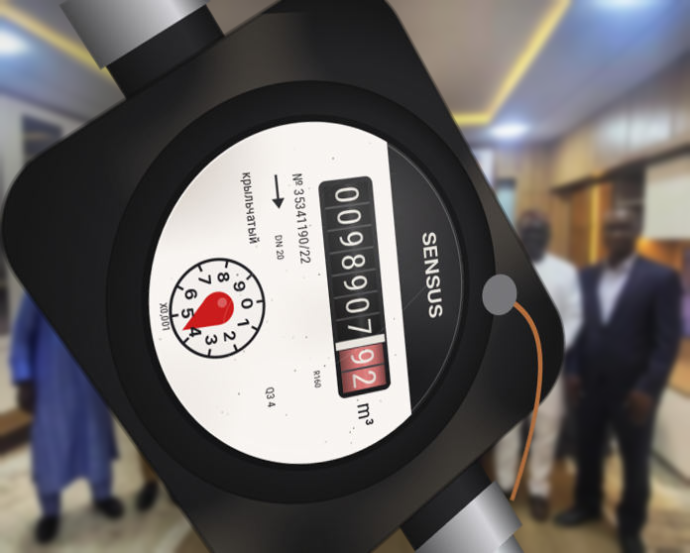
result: 98907.924 m³
